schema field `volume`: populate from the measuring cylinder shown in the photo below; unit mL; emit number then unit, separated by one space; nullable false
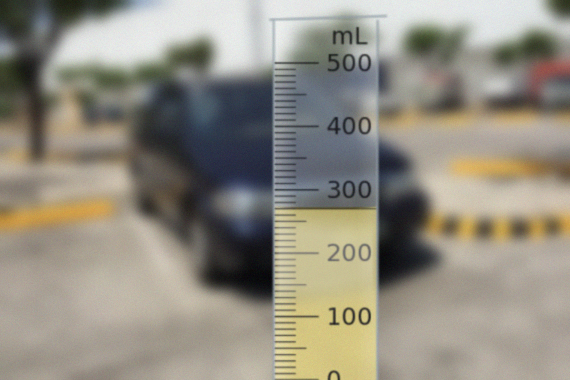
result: 270 mL
